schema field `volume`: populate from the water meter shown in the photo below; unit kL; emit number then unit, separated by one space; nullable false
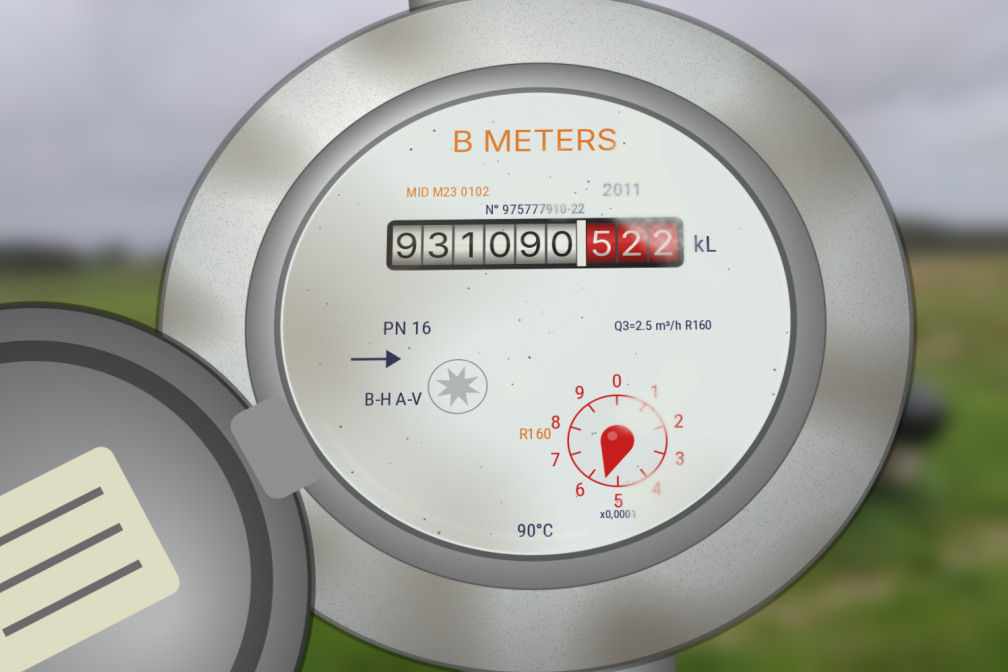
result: 931090.5225 kL
